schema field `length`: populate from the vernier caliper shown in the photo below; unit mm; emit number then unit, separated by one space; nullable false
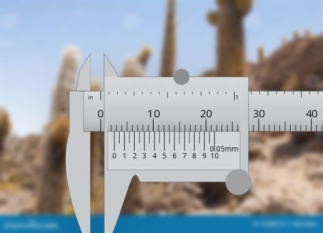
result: 2.6 mm
